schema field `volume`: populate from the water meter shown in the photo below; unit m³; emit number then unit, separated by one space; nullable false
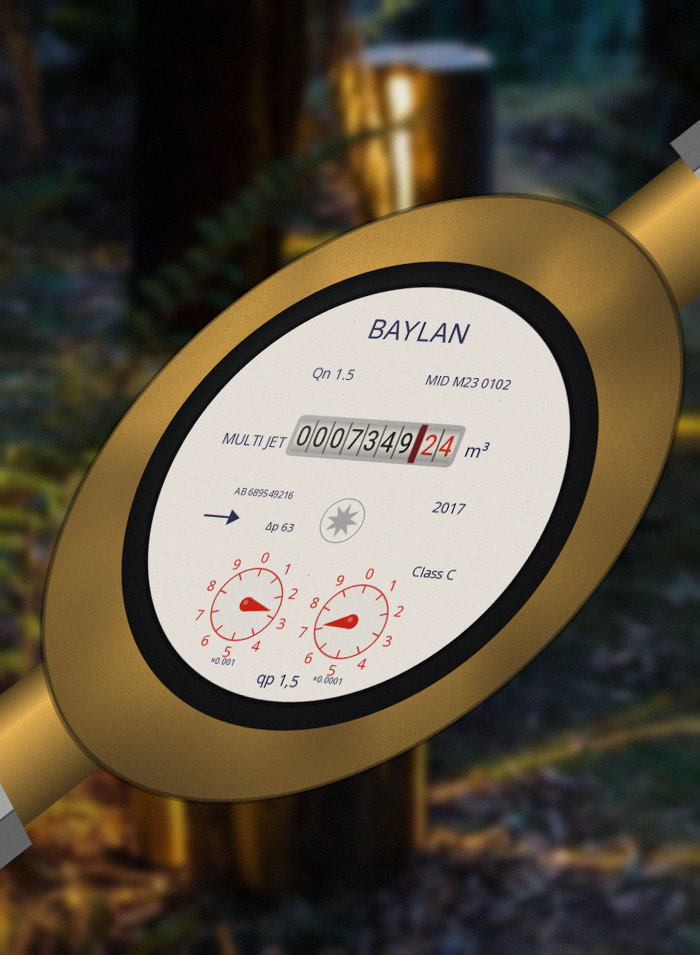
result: 7349.2427 m³
